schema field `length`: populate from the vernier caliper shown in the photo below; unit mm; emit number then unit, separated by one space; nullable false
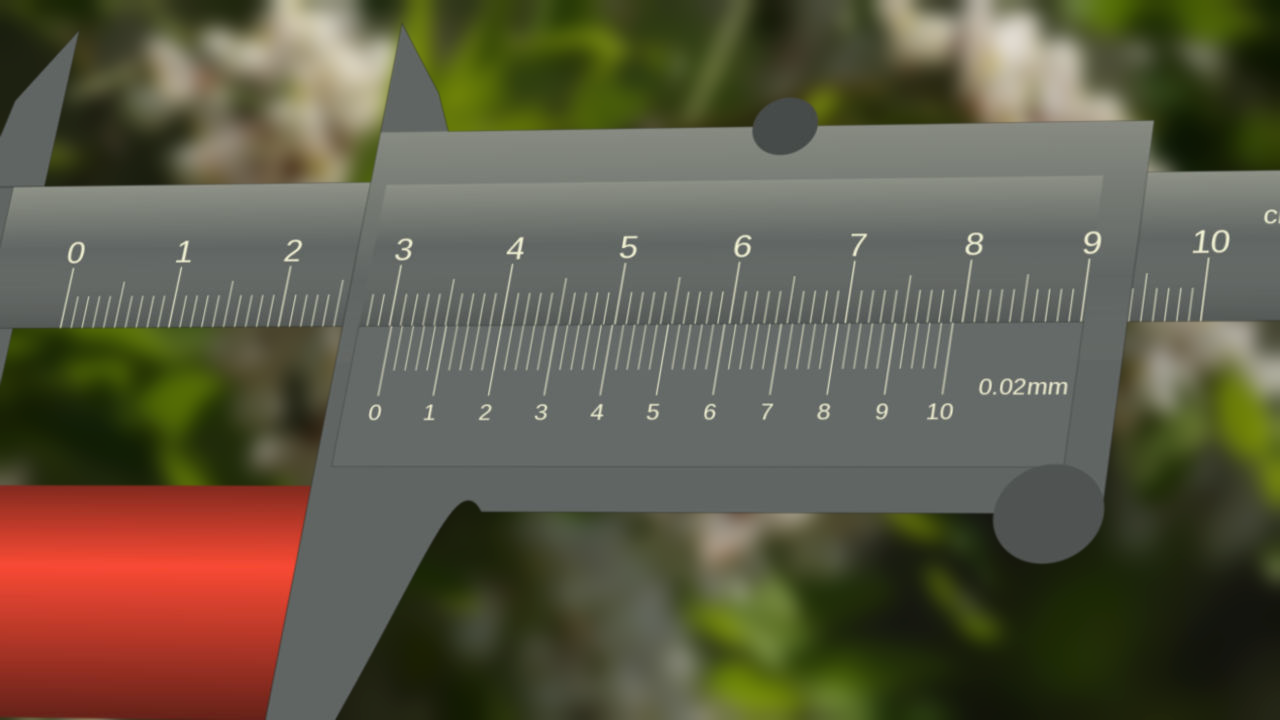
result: 30.2 mm
